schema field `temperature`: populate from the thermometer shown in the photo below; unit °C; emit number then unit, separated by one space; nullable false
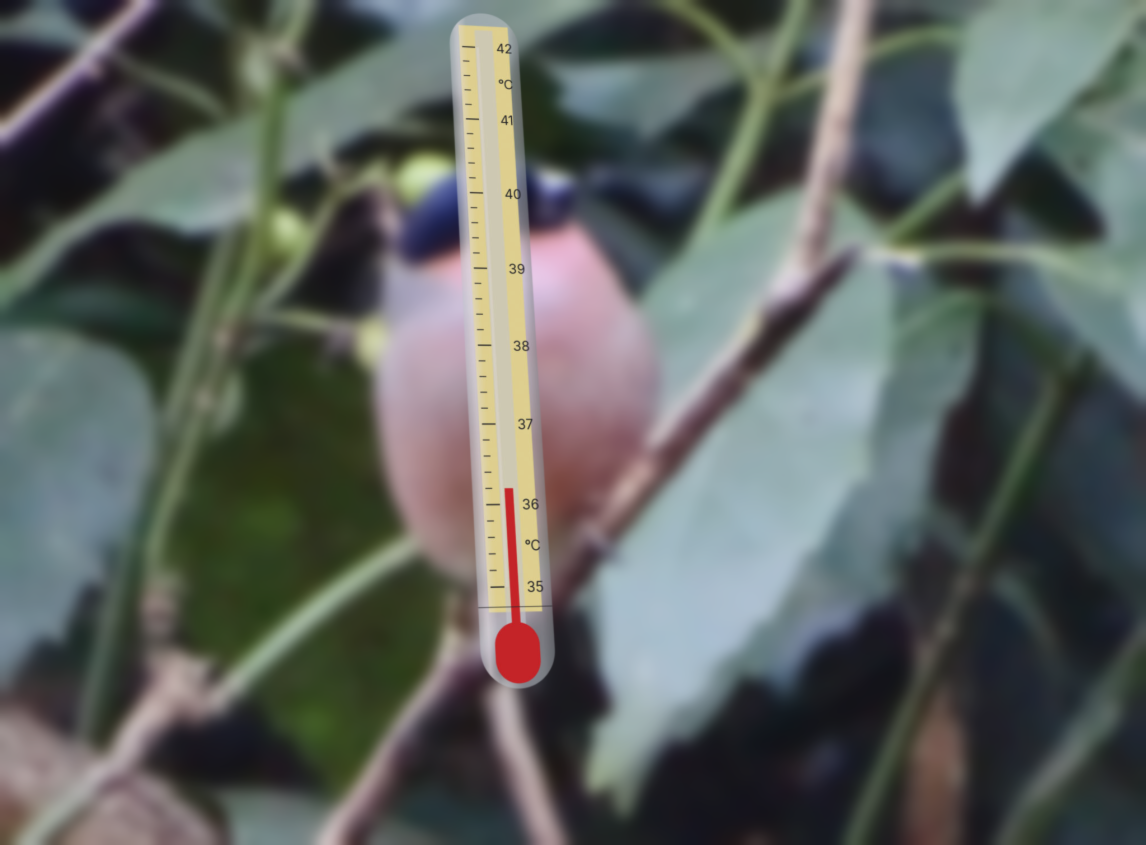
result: 36.2 °C
